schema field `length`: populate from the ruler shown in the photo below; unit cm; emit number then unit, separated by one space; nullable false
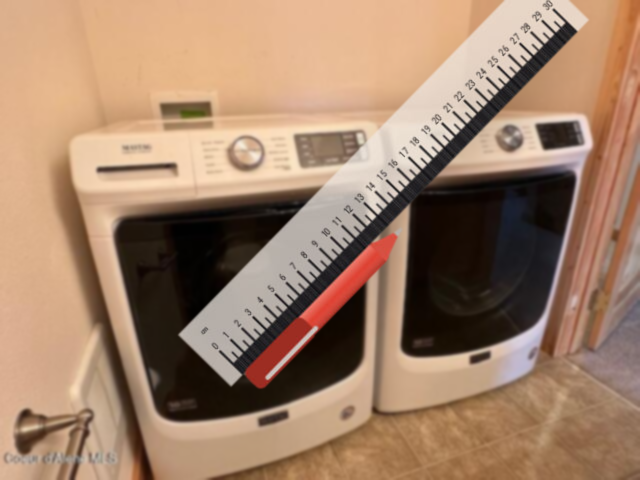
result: 13.5 cm
